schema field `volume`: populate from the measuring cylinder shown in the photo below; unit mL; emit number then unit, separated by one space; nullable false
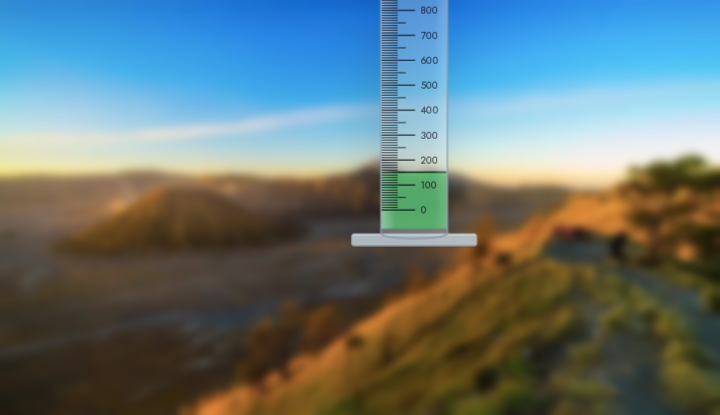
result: 150 mL
